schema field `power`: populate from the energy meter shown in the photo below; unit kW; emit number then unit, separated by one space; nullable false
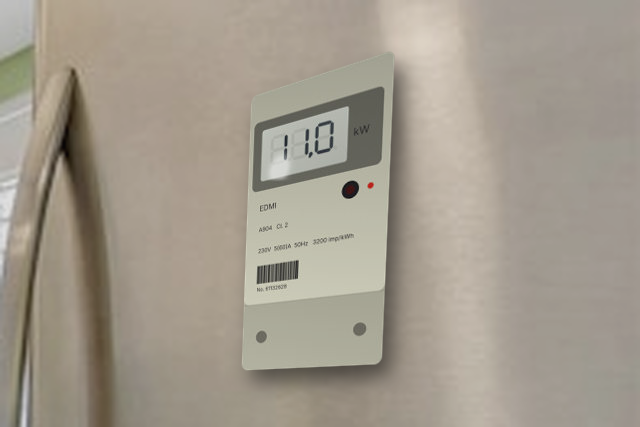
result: 11.0 kW
